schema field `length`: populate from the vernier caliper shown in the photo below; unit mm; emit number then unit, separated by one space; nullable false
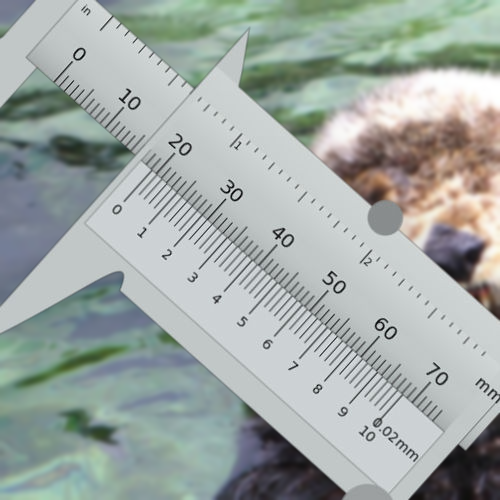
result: 19.2 mm
